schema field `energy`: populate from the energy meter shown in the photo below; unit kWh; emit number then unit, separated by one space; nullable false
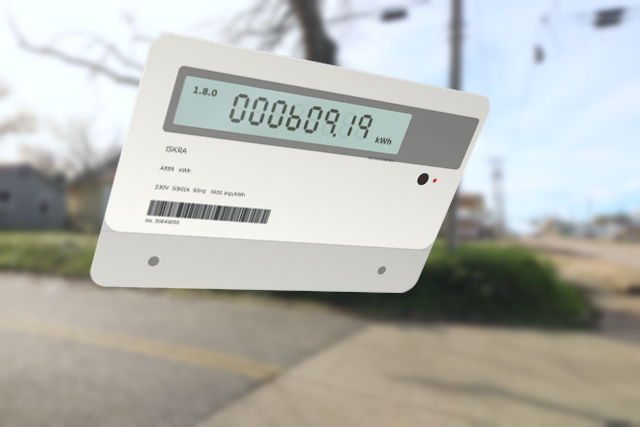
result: 609.19 kWh
